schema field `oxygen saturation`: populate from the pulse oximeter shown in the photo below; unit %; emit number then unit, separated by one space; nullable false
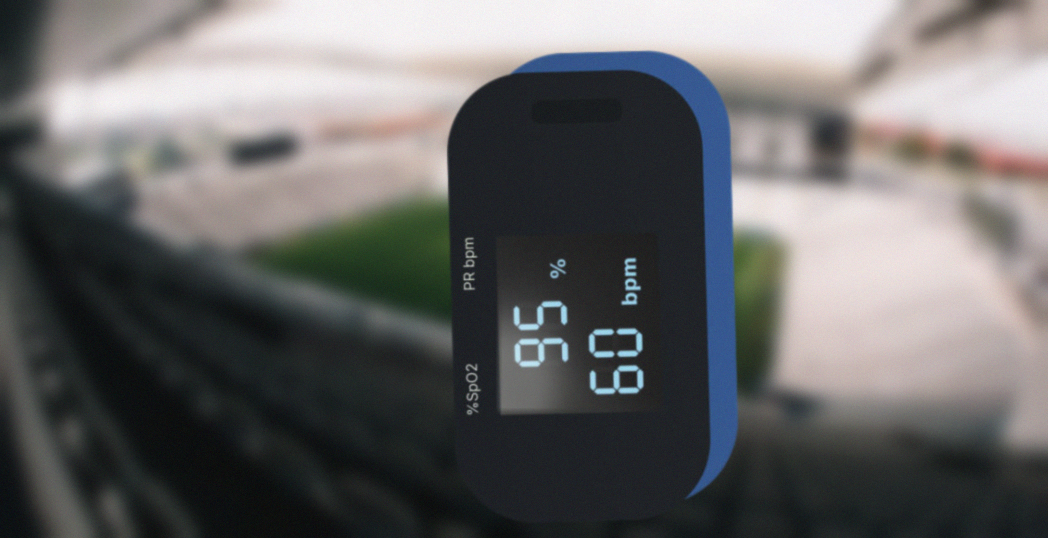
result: 95 %
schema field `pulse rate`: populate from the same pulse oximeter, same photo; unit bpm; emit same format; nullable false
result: 60 bpm
